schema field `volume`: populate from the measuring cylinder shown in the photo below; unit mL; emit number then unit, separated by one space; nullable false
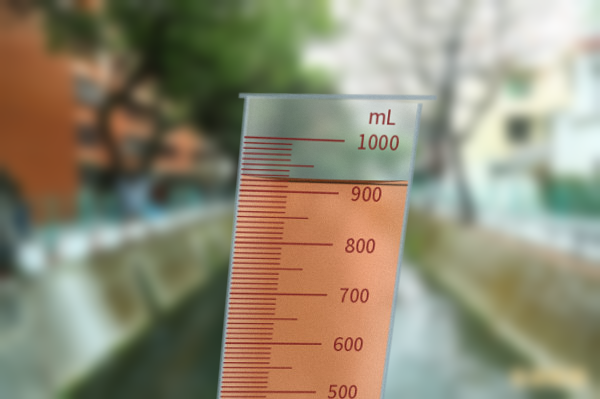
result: 920 mL
